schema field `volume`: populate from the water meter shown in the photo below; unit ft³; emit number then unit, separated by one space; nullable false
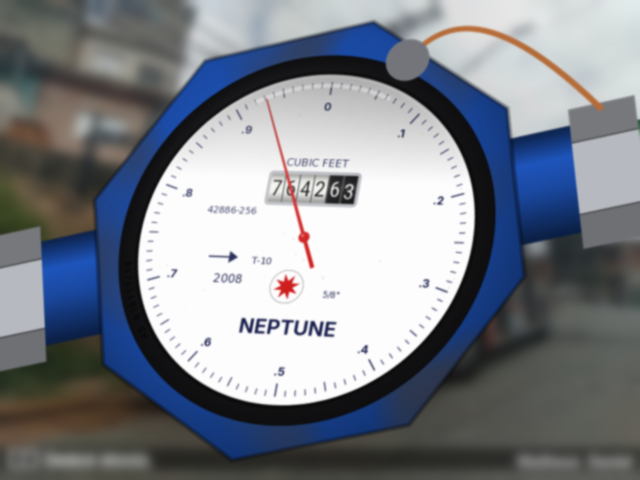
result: 764262.93 ft³
